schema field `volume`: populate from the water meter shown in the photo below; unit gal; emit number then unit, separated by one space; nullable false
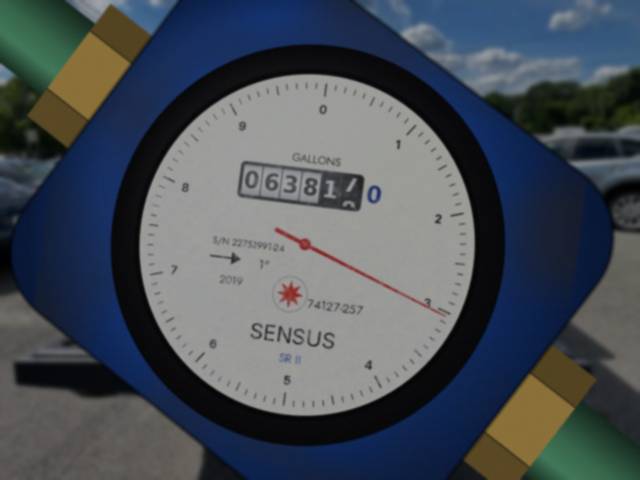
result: 638173.0 gal
